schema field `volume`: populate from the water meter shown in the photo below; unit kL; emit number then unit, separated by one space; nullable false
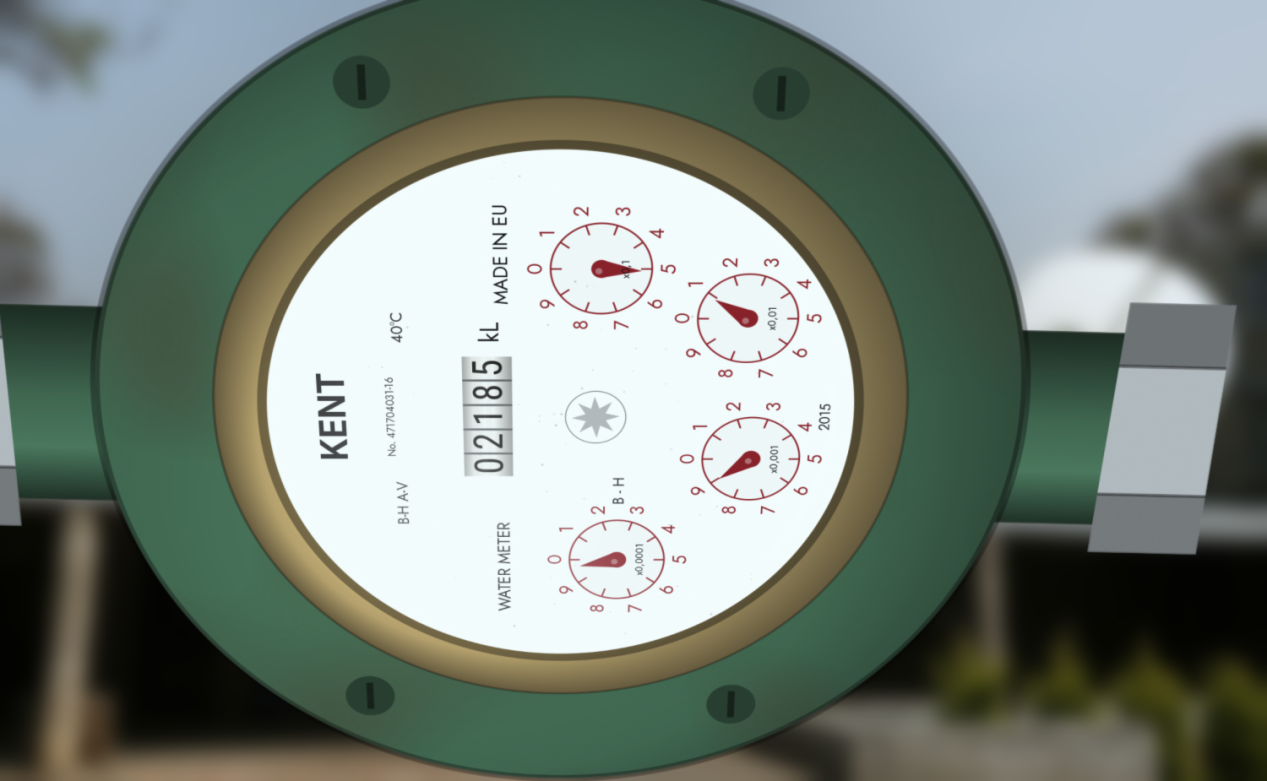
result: 2185.5089 kL
